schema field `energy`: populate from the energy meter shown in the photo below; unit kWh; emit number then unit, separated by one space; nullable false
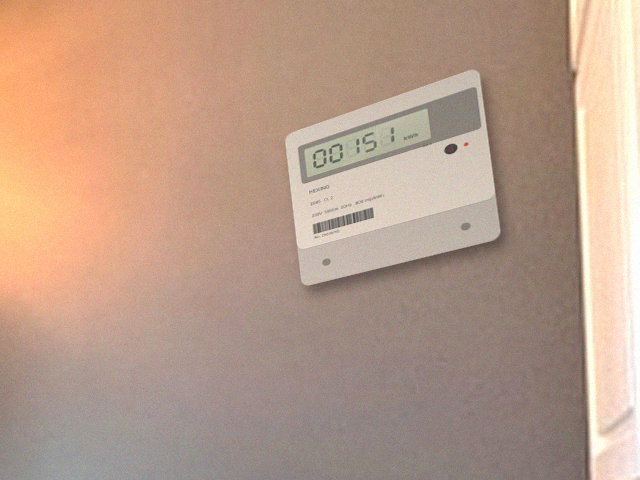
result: 151 kWh
